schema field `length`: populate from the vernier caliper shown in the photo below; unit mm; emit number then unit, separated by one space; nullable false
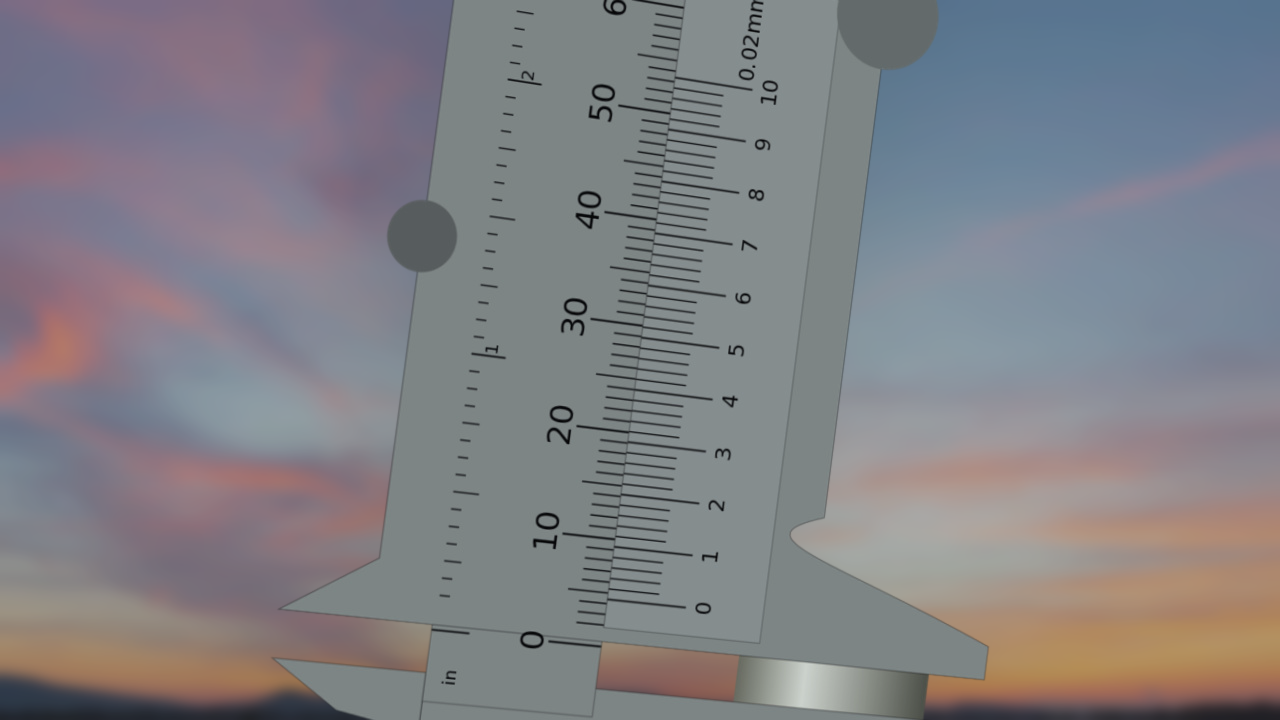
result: 4.4 mm
